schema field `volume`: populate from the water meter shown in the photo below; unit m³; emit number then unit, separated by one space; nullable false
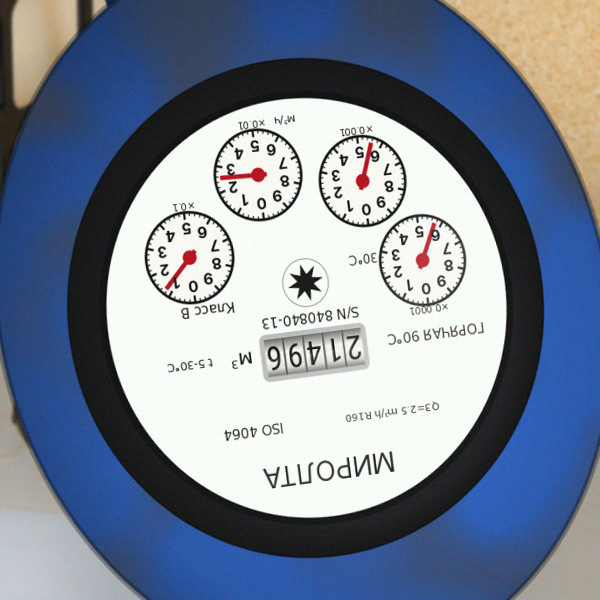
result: 21496.1255 m³
